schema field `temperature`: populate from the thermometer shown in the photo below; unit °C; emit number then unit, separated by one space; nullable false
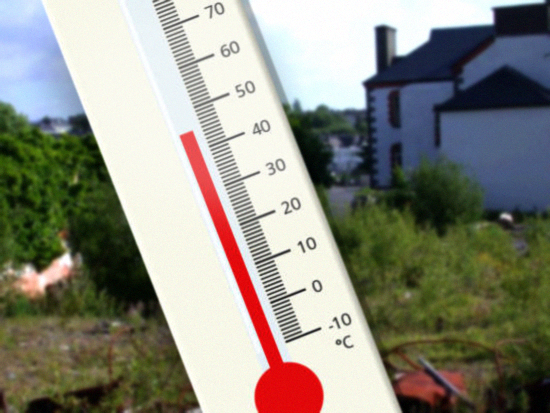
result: 45 °C
